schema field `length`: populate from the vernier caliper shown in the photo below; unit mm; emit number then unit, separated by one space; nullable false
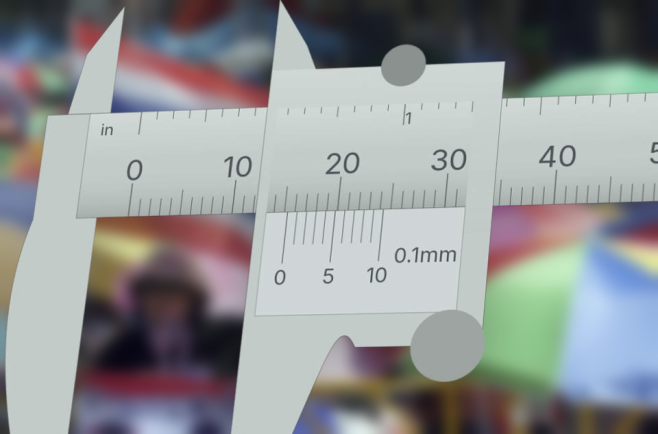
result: 15.3 mm
